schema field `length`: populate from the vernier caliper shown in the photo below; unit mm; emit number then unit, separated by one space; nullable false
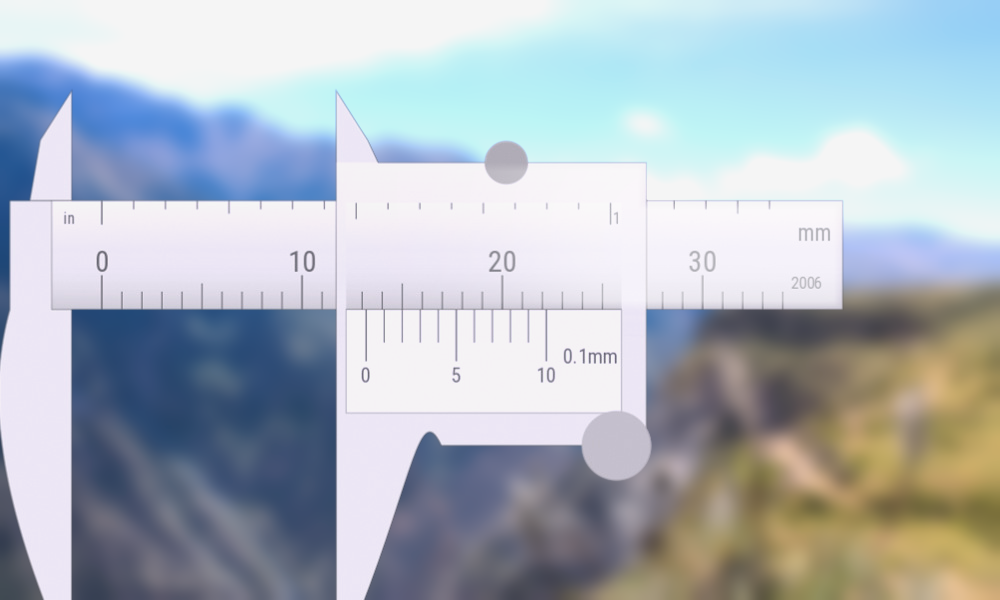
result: 13.2 mm
